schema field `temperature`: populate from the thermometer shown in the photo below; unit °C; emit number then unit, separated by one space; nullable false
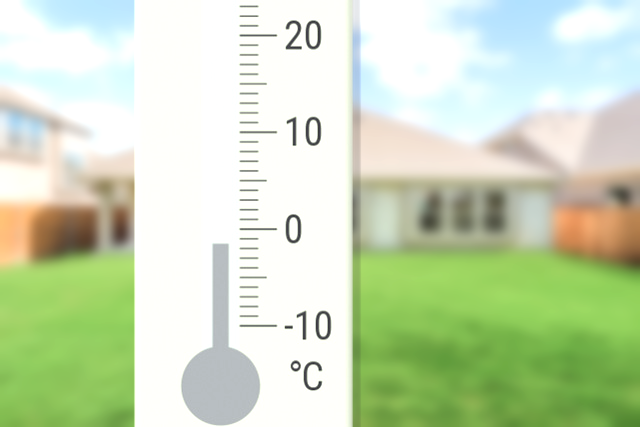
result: -1.5 °C
